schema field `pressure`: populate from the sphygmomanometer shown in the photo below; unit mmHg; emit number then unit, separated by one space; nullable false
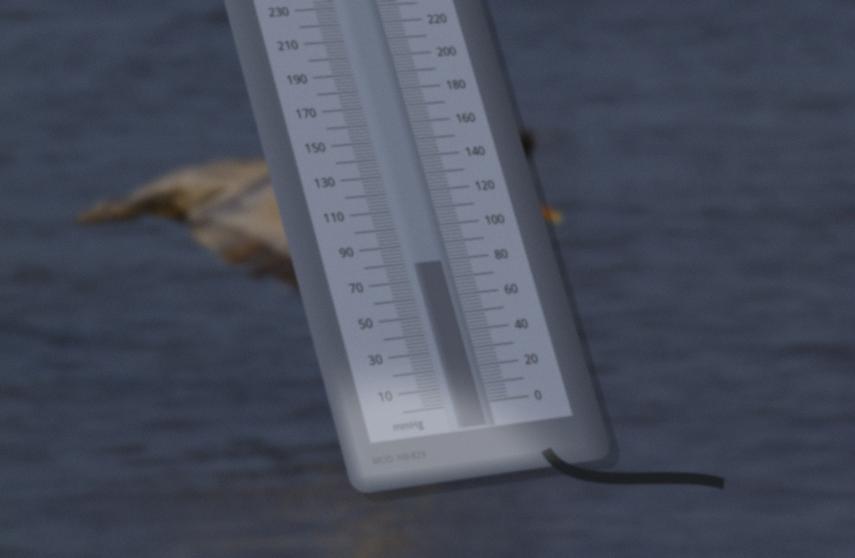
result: 80 mmHg
